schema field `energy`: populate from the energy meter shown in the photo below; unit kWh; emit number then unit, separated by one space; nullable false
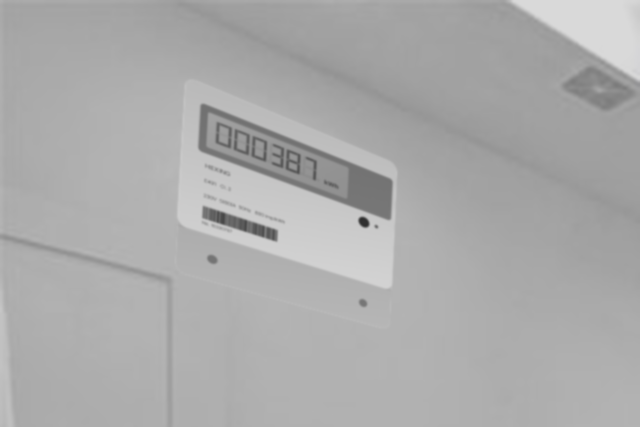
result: 387 kWh
